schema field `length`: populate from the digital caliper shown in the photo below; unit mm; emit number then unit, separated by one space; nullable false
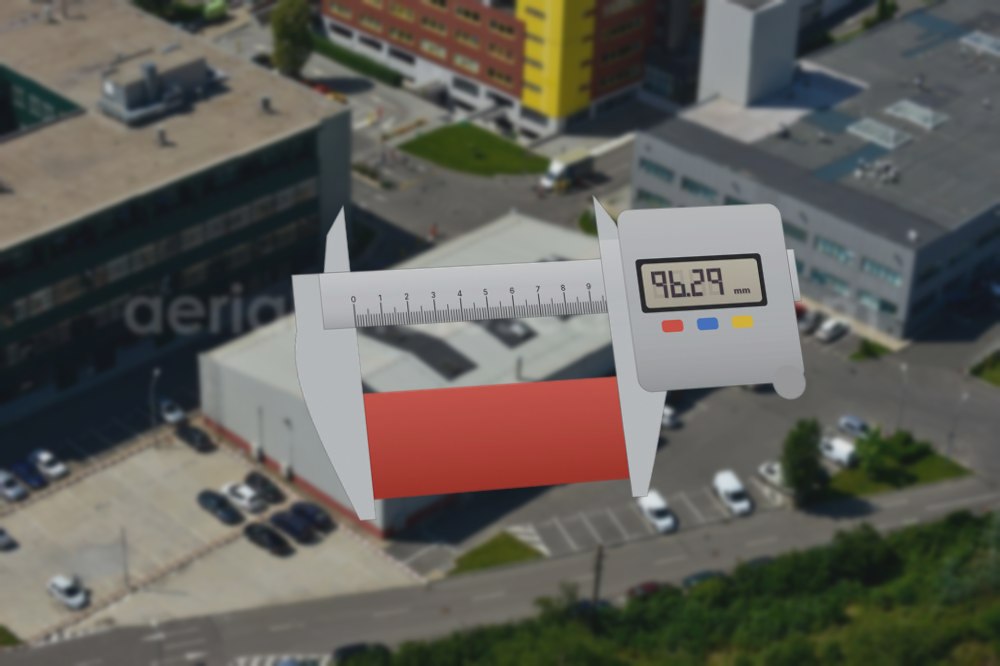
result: 96.29 mm
